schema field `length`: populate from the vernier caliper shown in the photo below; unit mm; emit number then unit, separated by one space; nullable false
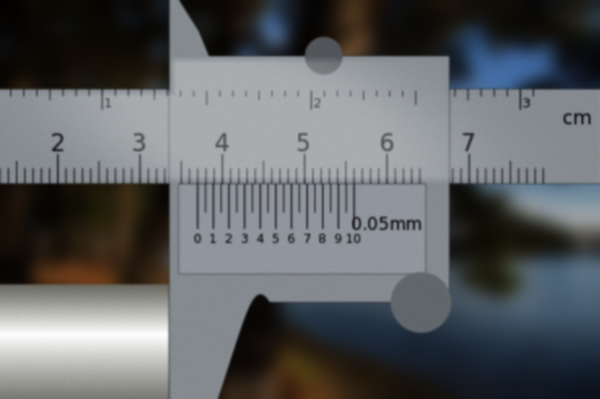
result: 37.0 mm
